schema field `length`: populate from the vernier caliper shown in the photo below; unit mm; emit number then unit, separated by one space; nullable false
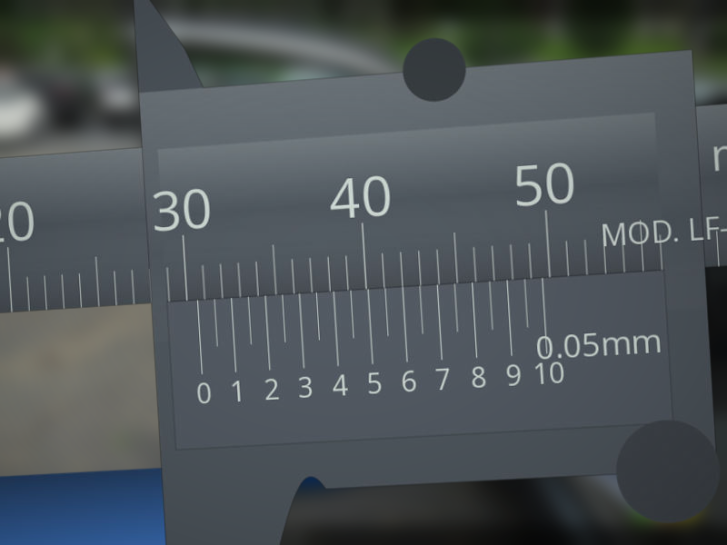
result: 30.6 mm
